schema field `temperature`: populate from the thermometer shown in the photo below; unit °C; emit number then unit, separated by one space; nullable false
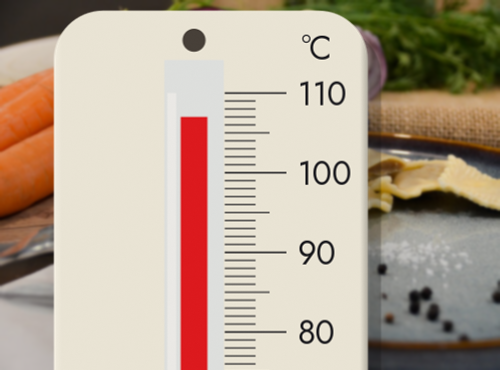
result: 107 °C
